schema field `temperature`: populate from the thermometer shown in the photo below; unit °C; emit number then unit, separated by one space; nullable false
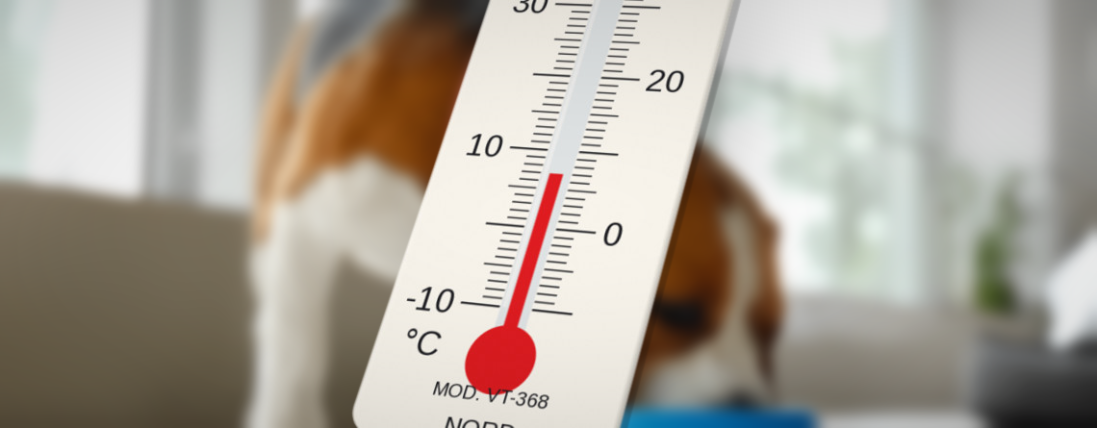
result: 7 °C
